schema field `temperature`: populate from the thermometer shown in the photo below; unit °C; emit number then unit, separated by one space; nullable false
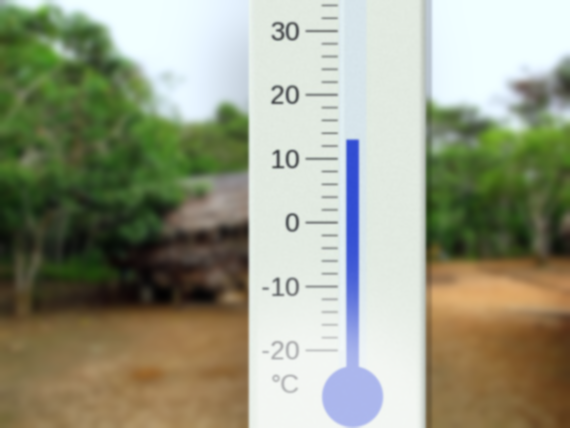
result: 13 °C
